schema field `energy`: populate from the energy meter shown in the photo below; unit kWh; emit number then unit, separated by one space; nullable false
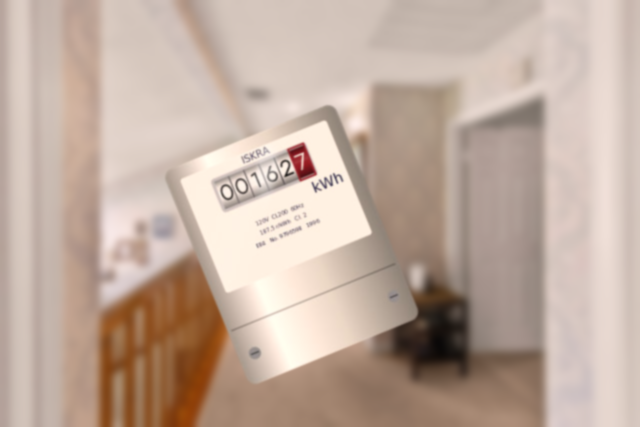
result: 162.7 kWh
